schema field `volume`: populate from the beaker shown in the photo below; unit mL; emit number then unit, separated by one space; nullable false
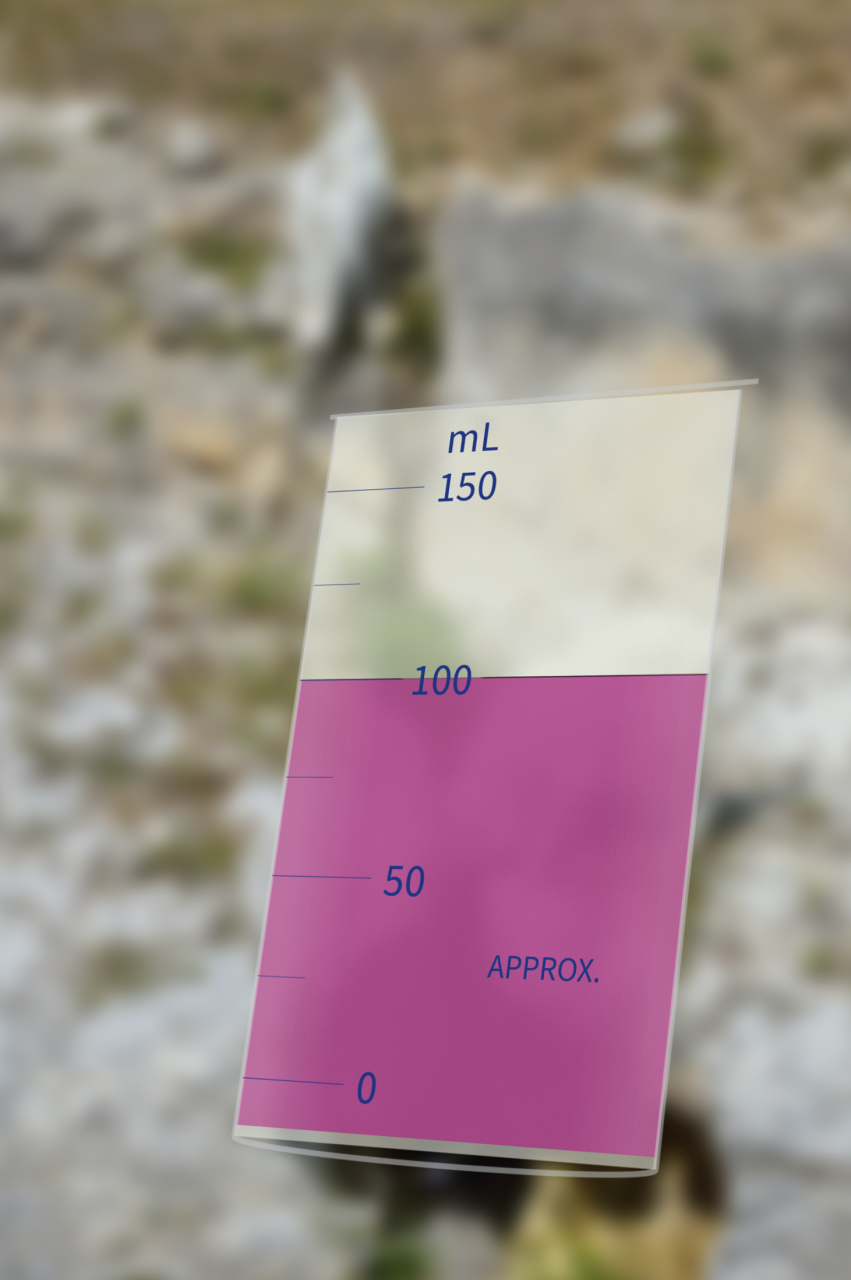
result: 100 mL
